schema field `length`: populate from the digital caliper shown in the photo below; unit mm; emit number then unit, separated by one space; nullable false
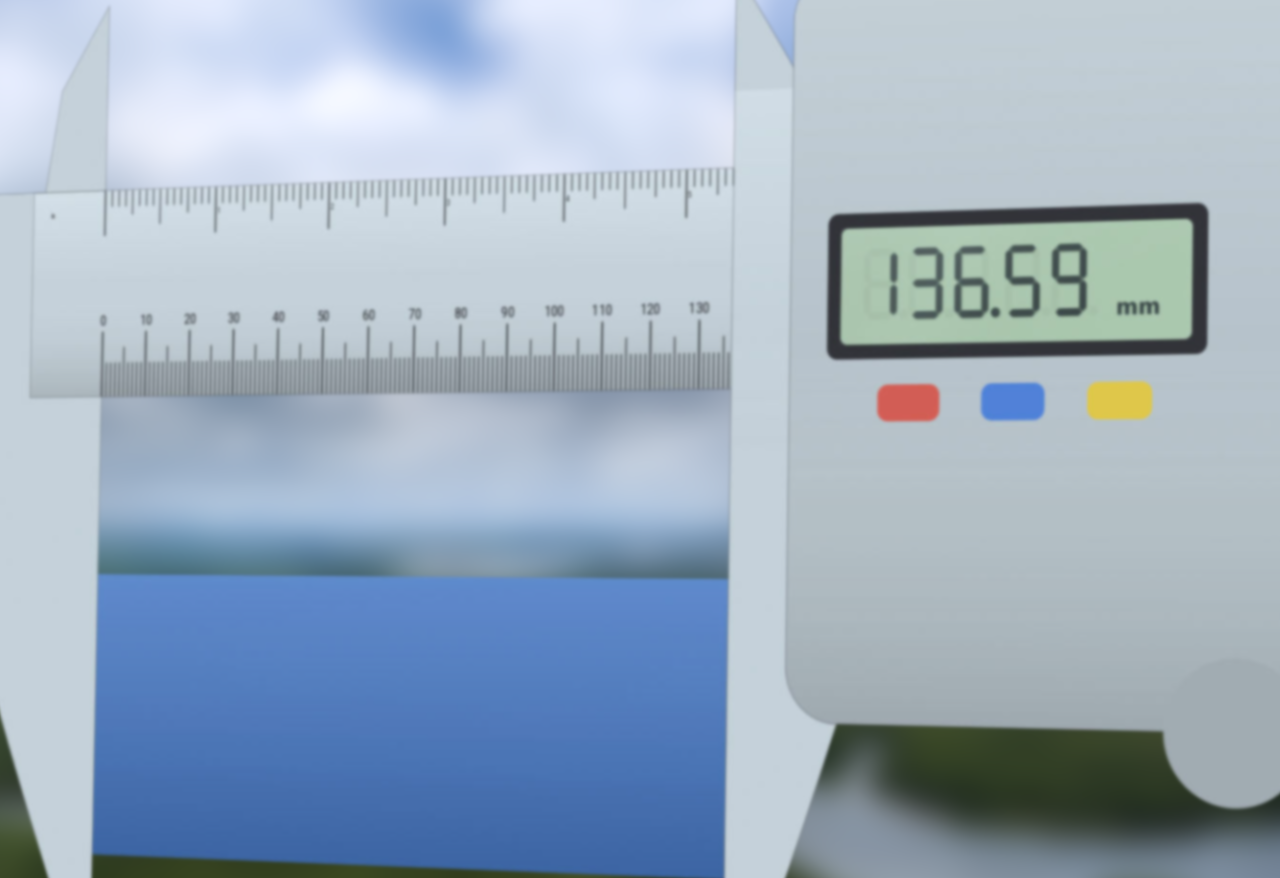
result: 136.59 mm
